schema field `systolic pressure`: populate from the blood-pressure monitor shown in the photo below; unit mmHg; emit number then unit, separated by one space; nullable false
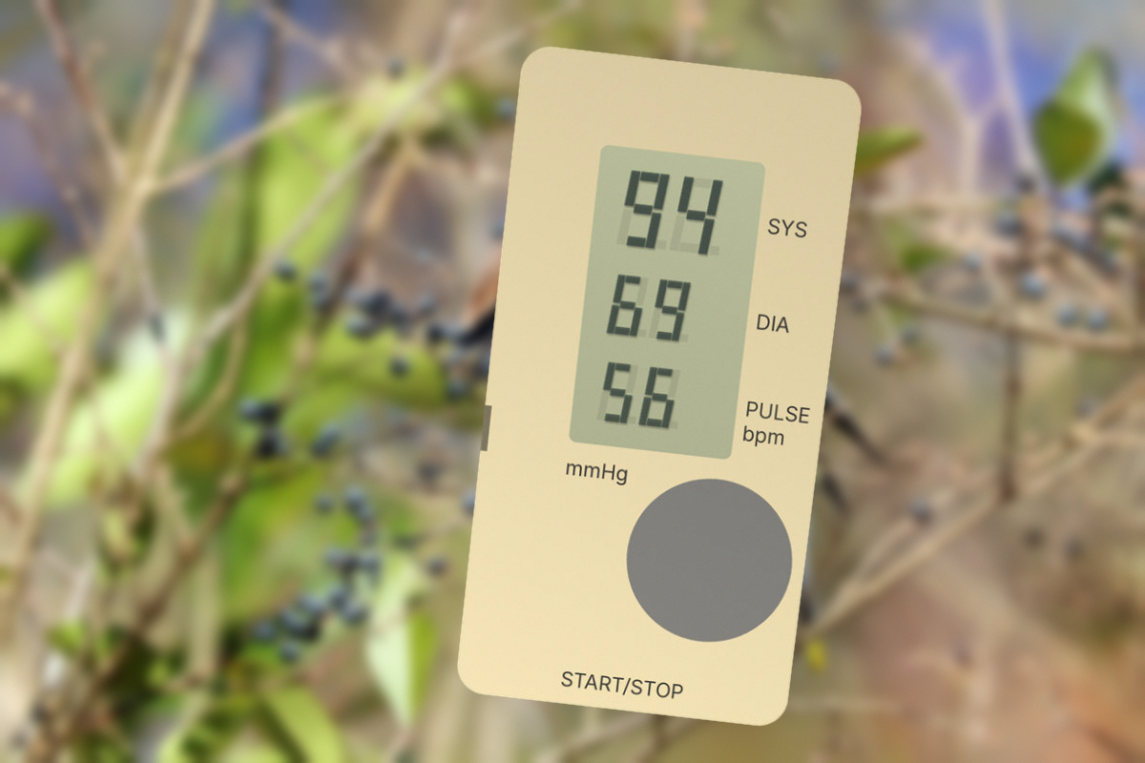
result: 94 mmHg
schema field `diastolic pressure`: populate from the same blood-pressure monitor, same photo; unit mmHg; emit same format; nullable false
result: 69 mmHg
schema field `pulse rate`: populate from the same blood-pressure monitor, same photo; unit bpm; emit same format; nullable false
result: 56 bpm
